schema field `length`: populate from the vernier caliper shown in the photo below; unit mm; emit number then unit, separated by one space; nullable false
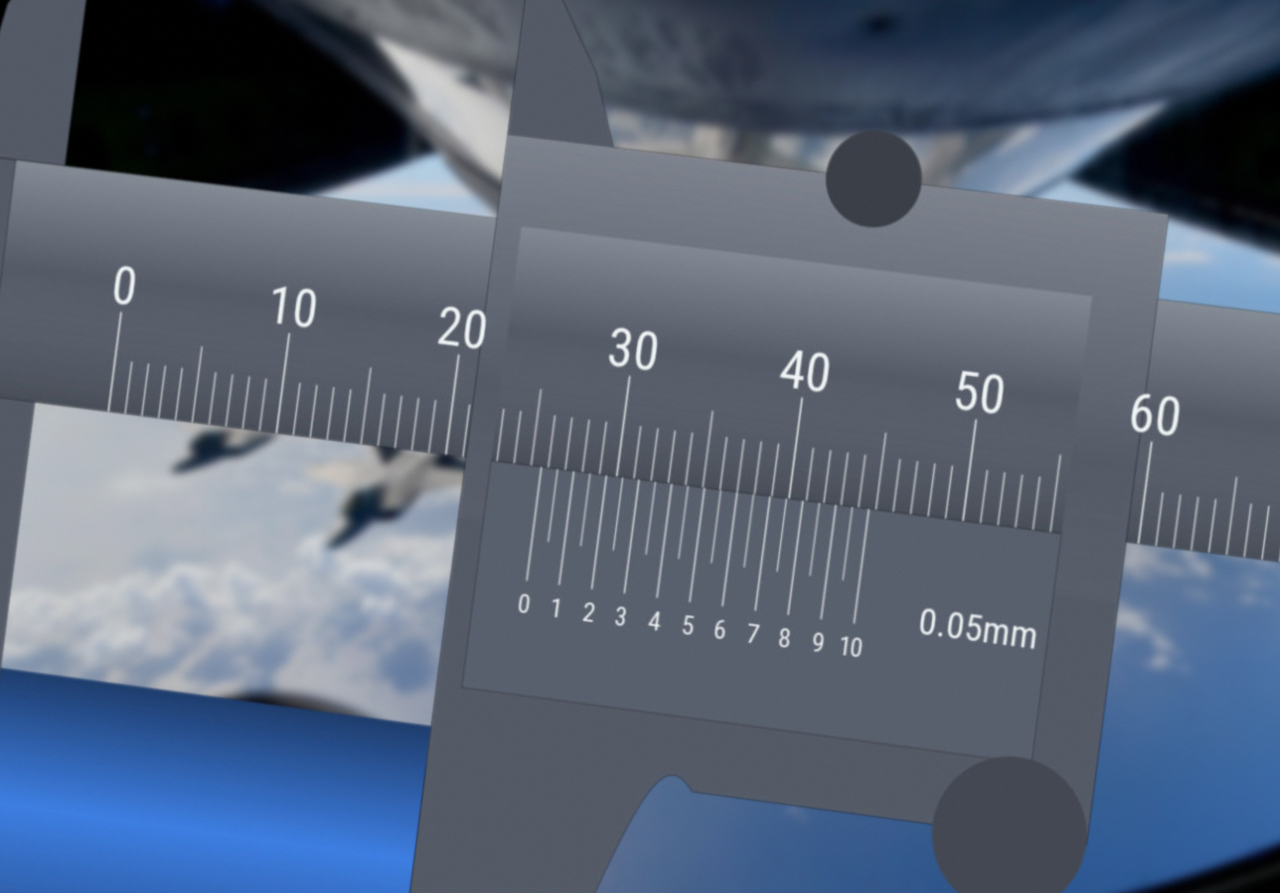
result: 25.6 mm
